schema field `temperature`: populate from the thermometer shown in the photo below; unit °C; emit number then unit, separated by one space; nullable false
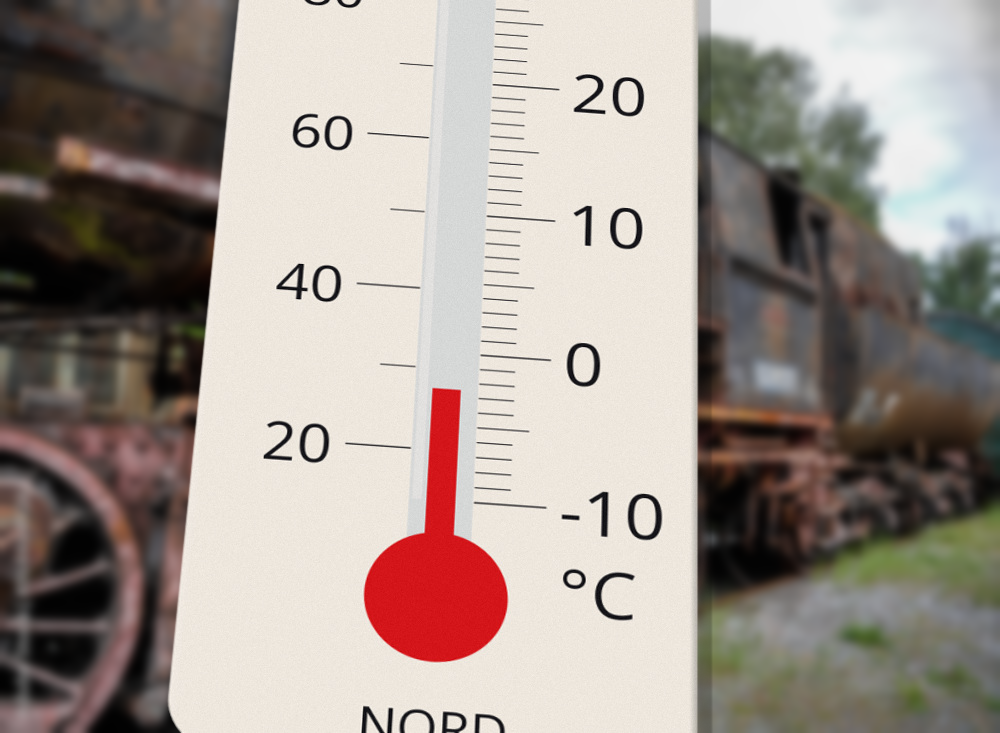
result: -2.5 °C
